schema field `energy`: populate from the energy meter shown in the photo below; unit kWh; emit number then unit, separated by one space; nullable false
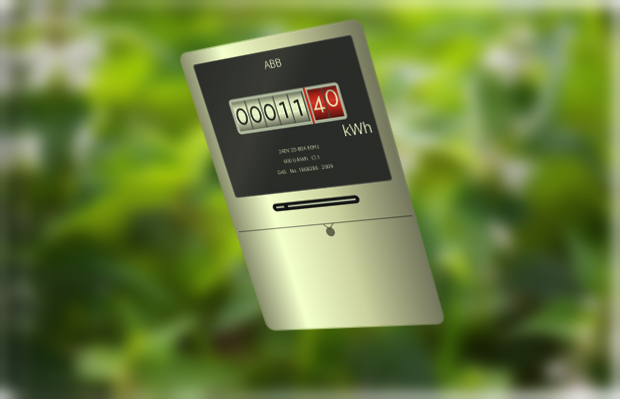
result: 11.40 kWh
